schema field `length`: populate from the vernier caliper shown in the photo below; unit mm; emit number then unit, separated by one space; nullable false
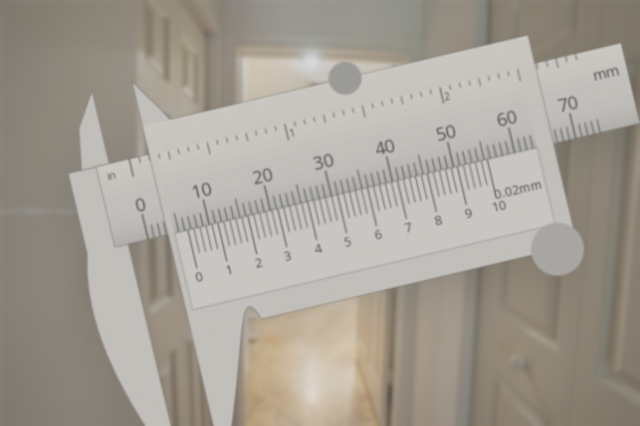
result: 6.5 mm
